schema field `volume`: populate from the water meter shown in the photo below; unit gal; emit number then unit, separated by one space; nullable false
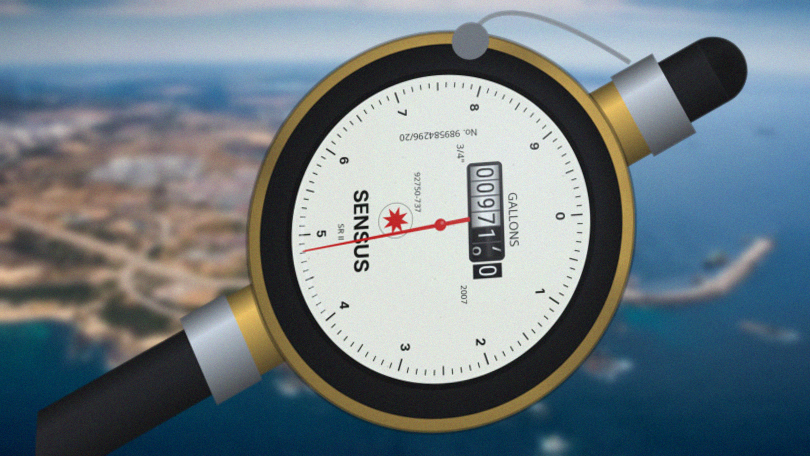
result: 97174.8 gal
